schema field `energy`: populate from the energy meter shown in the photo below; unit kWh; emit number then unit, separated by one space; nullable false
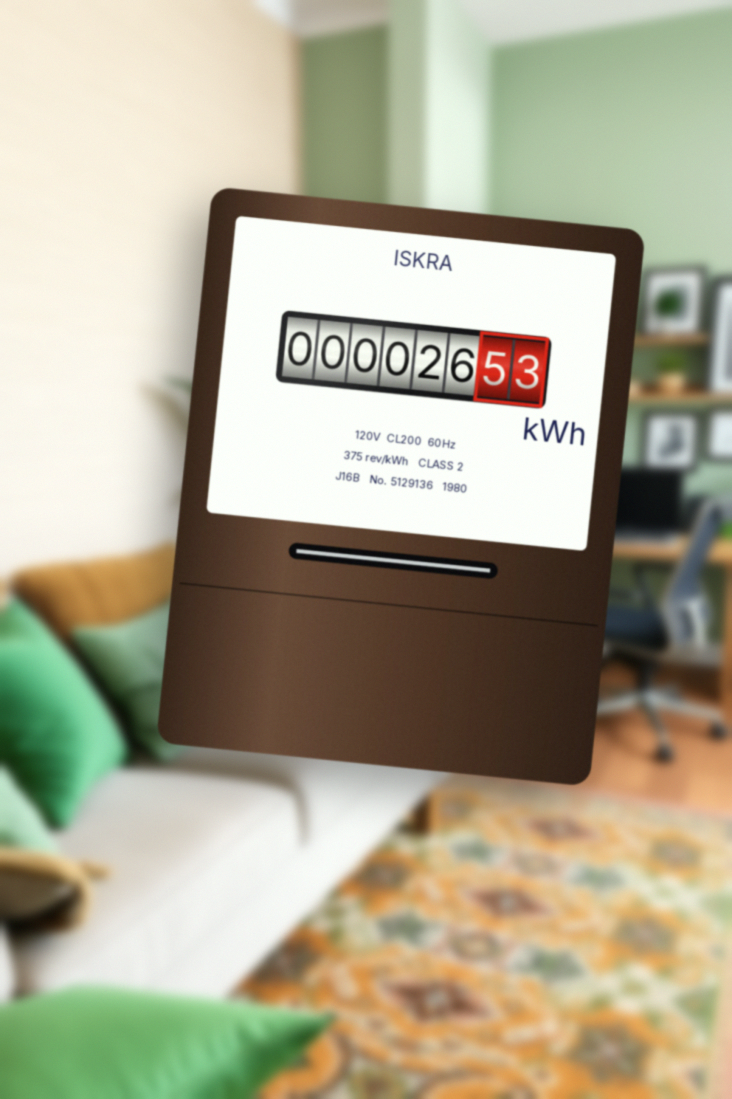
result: 26.53 kWh
